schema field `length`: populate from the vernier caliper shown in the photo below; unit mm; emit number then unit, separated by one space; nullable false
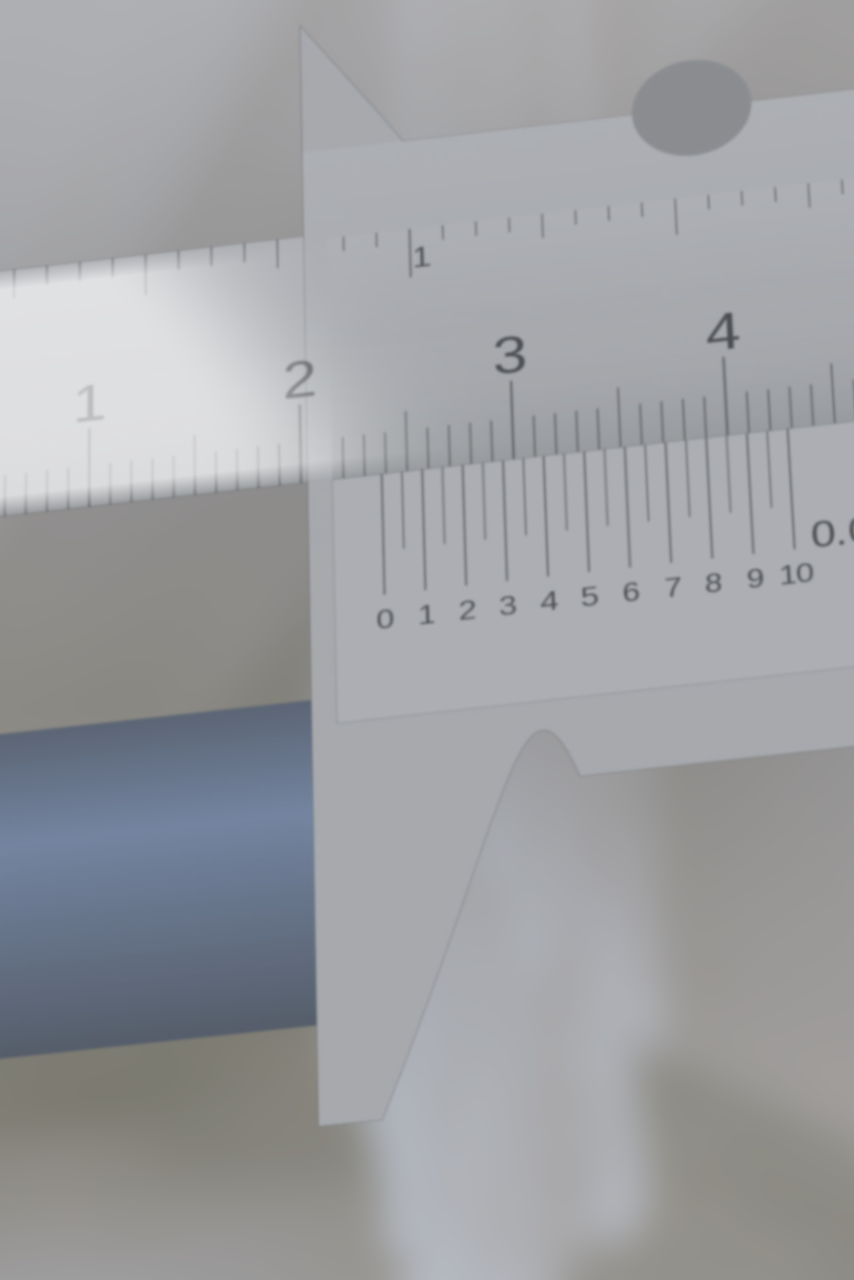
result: 23.8 mm
